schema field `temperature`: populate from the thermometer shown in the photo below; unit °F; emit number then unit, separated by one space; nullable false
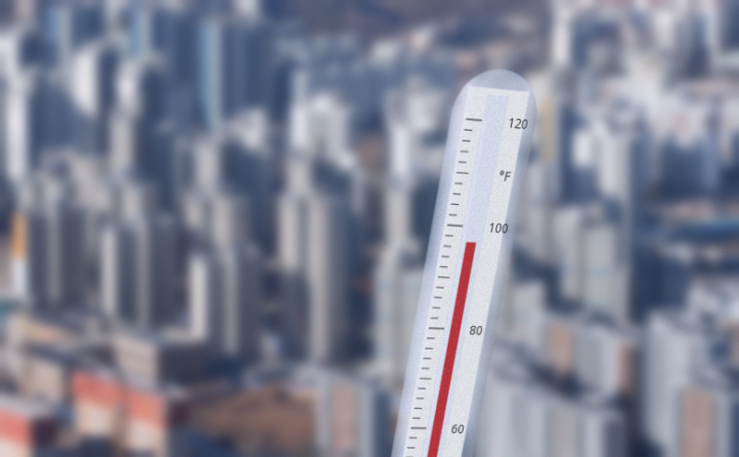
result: 97 °F
